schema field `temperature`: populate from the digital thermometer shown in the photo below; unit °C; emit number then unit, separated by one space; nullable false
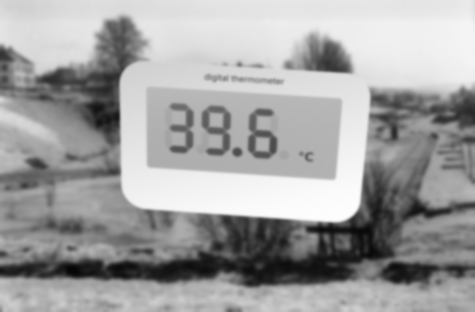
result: 39.6 °C
